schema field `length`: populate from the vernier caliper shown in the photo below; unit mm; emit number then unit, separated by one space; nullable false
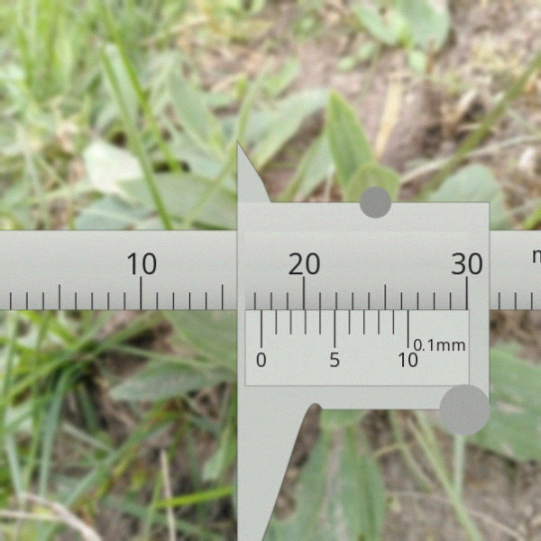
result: 17.4 mm
